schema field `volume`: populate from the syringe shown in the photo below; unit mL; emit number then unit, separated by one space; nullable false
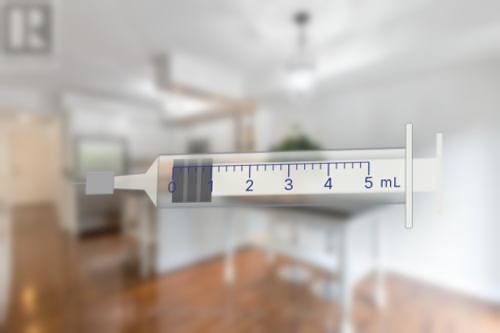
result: 0 mL
